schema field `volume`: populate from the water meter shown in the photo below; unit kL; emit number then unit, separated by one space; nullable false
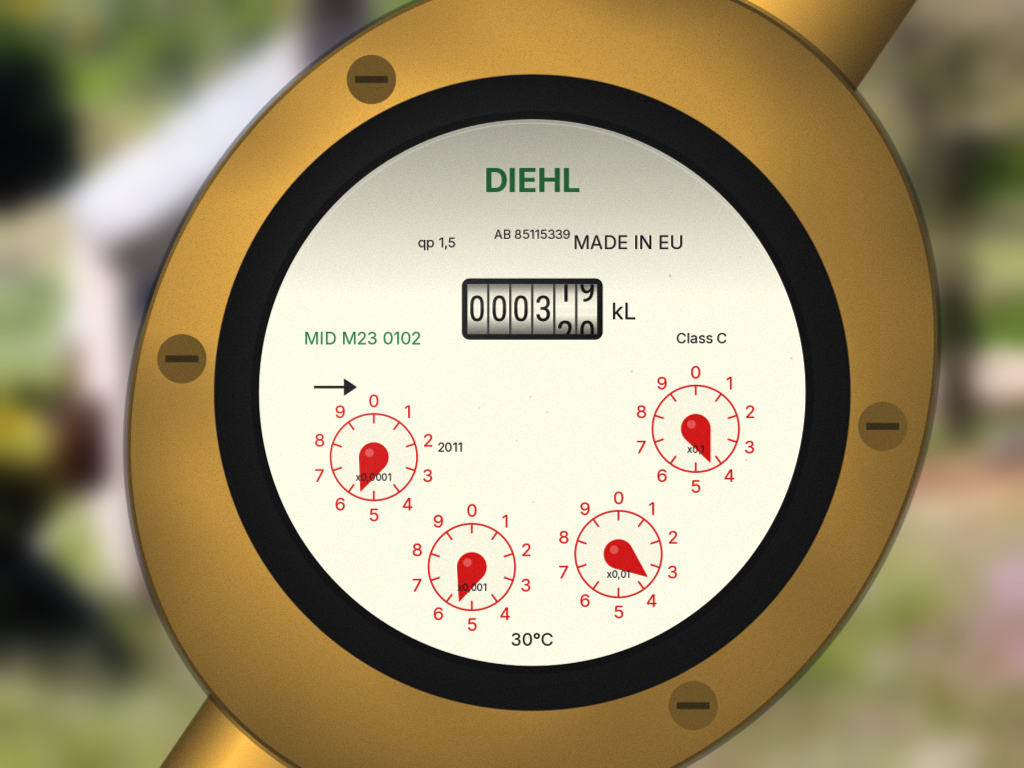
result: 319.4355 kL
